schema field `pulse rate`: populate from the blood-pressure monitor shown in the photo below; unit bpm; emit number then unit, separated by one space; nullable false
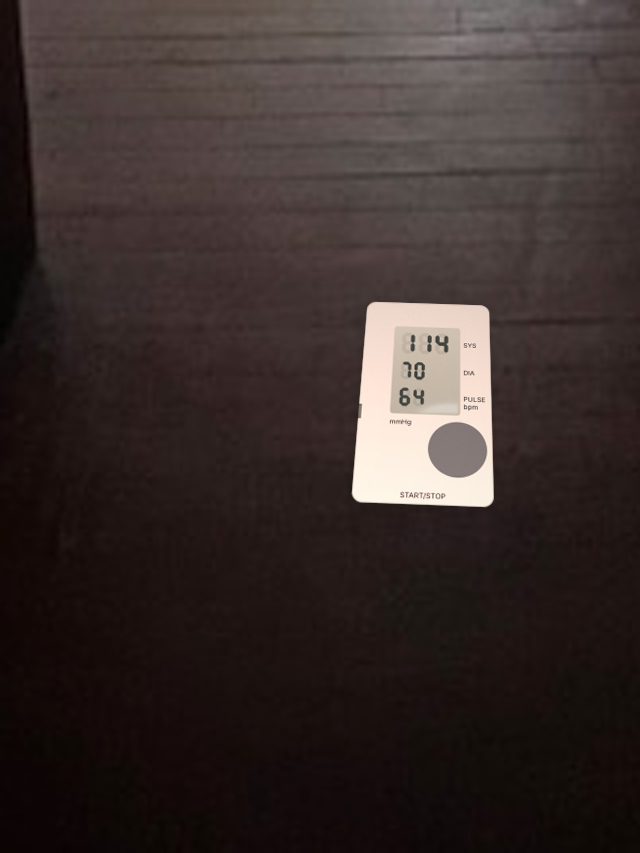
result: 64 bpm
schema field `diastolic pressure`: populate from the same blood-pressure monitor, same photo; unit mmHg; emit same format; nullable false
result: 70 mmHg
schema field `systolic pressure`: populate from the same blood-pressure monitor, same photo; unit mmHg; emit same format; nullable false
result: 114 mmHg
